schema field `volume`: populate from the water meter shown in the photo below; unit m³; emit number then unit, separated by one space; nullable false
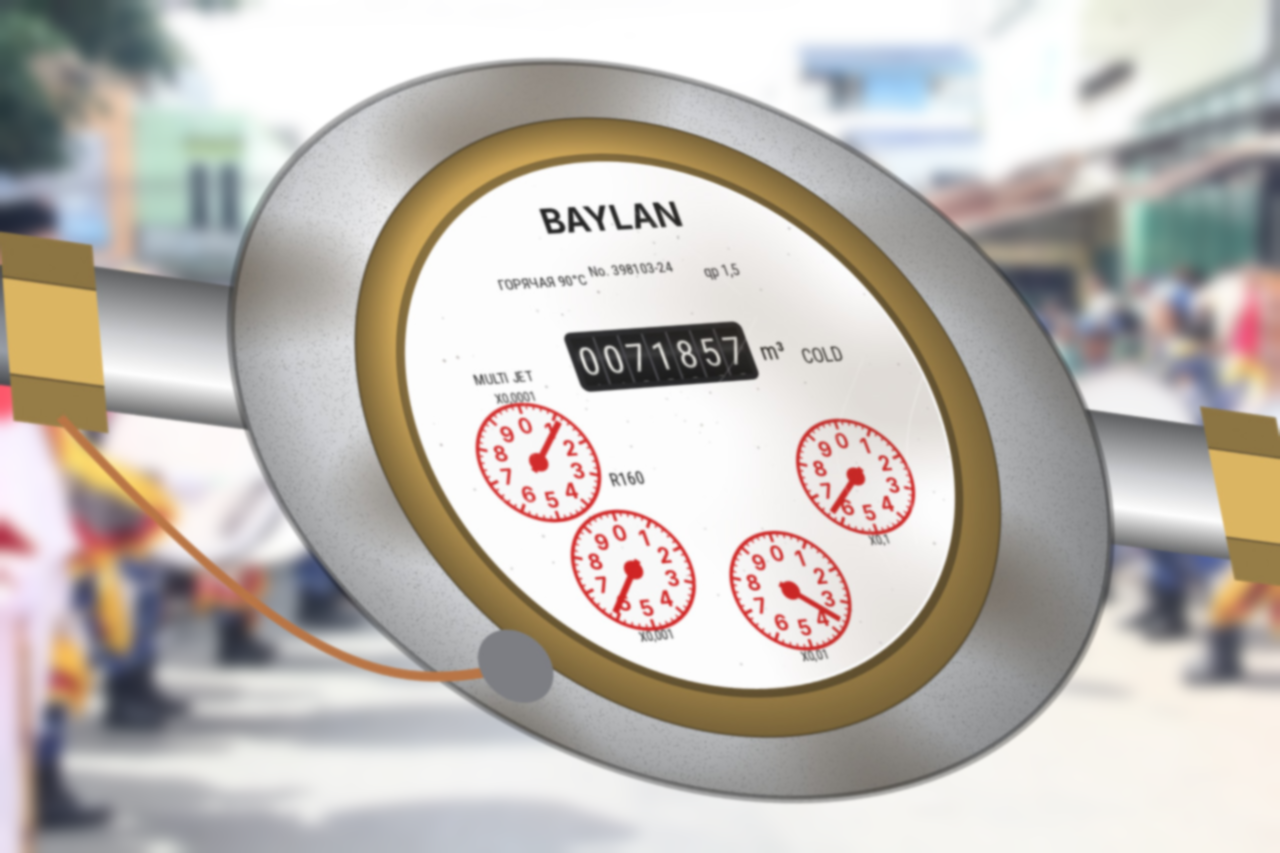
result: 71857.6361 m³
